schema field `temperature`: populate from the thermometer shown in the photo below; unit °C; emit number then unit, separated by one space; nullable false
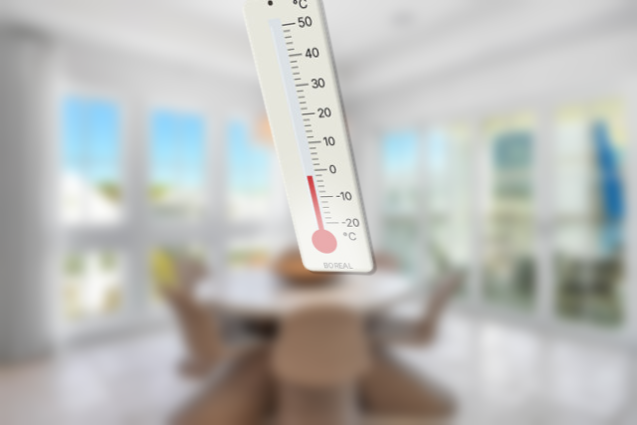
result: -2 °C
